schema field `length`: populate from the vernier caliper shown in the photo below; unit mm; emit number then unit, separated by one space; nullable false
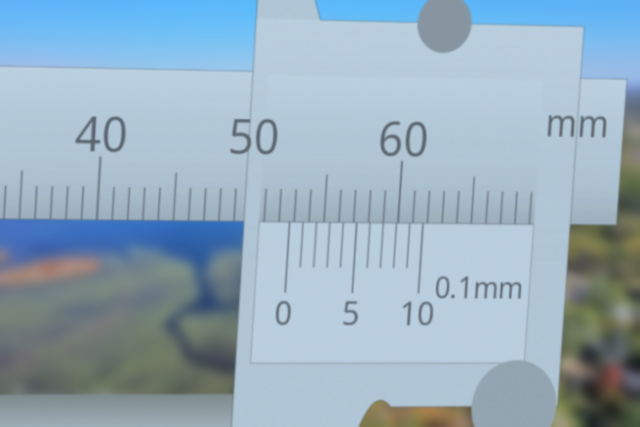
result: 52.7 mm
